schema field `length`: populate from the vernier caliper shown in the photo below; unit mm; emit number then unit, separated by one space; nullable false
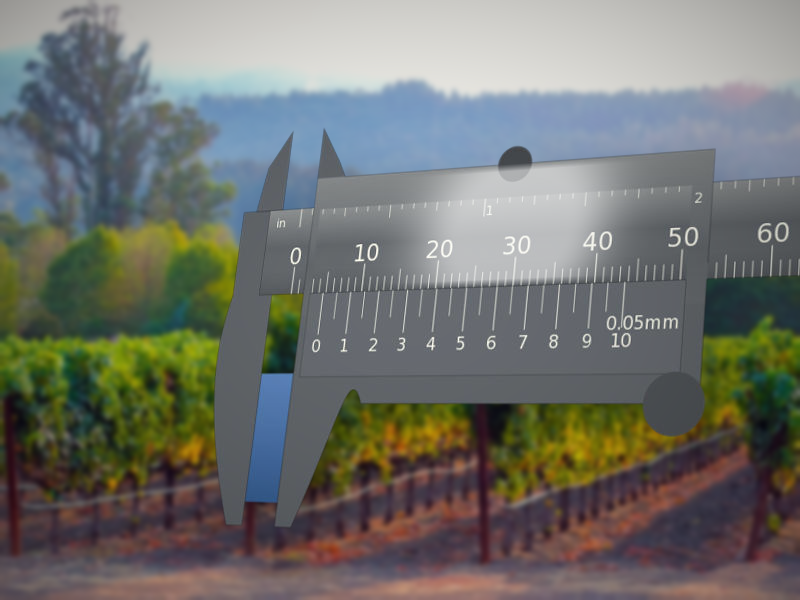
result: 4.6 mm
